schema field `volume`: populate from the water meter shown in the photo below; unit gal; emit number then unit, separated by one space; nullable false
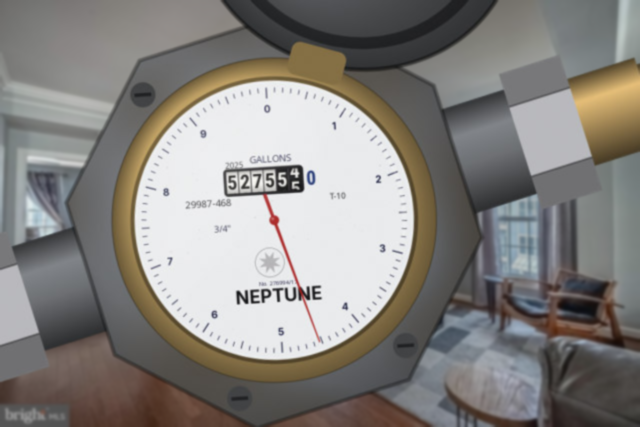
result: 5275544.5 gal
